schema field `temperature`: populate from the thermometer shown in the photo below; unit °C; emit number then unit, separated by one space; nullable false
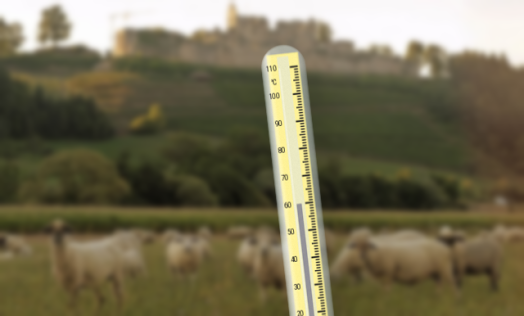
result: 60 °C
